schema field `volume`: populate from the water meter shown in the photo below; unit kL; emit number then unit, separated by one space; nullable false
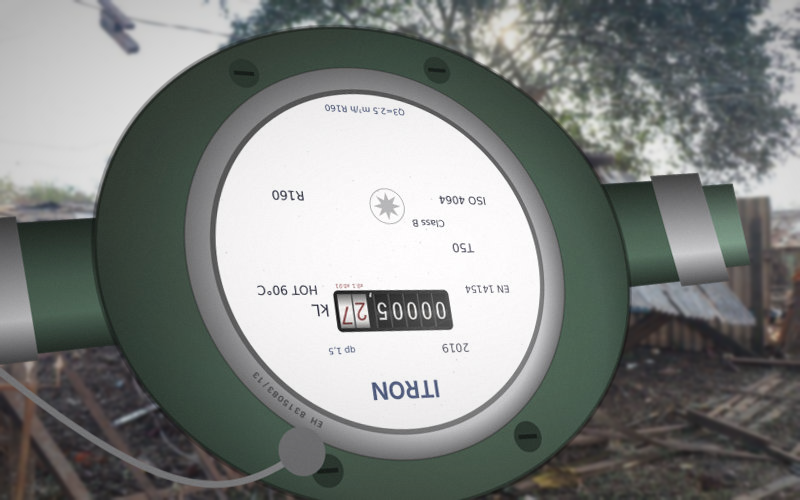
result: 5.27 kL
